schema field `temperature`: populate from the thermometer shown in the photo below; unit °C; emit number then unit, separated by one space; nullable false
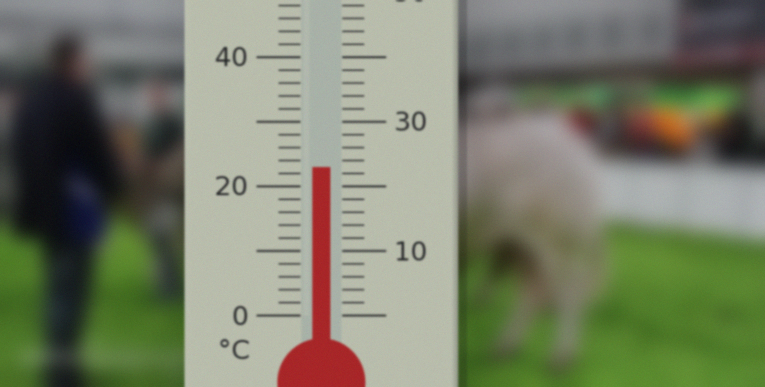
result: 23 °C
